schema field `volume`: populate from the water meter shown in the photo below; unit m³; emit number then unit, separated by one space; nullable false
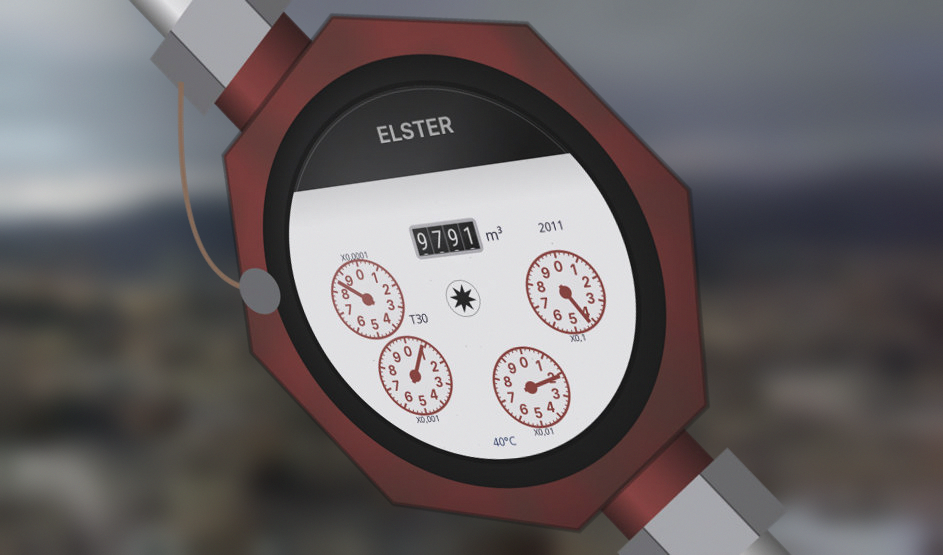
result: 9791.4208 m³
